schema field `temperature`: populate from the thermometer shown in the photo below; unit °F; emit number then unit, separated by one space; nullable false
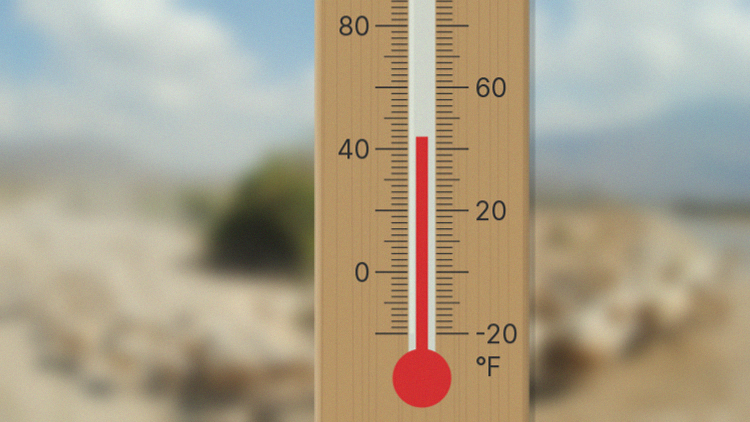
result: 44 °F
